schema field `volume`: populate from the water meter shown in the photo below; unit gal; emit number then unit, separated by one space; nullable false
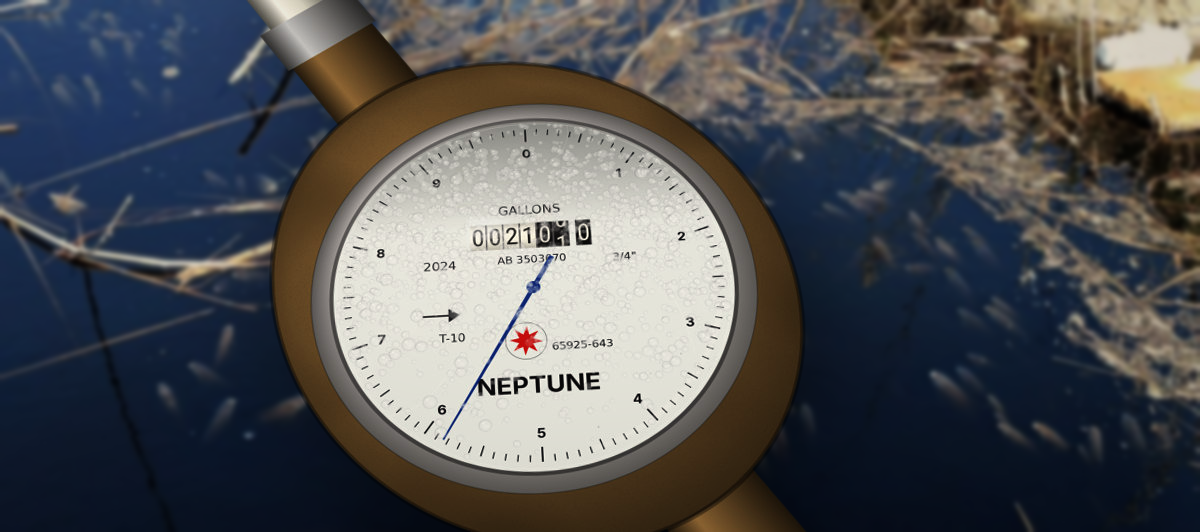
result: 21005.8 gal
